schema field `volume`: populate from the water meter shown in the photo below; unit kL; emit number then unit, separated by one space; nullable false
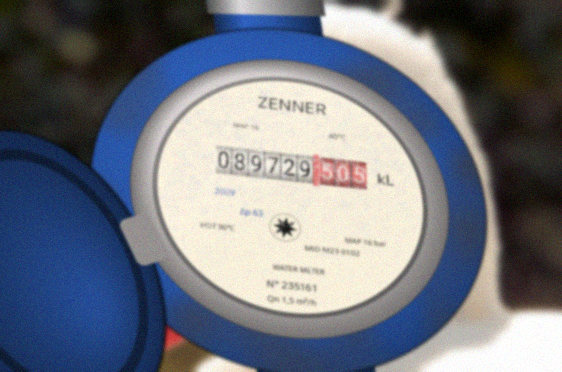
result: 89729.505 kL
